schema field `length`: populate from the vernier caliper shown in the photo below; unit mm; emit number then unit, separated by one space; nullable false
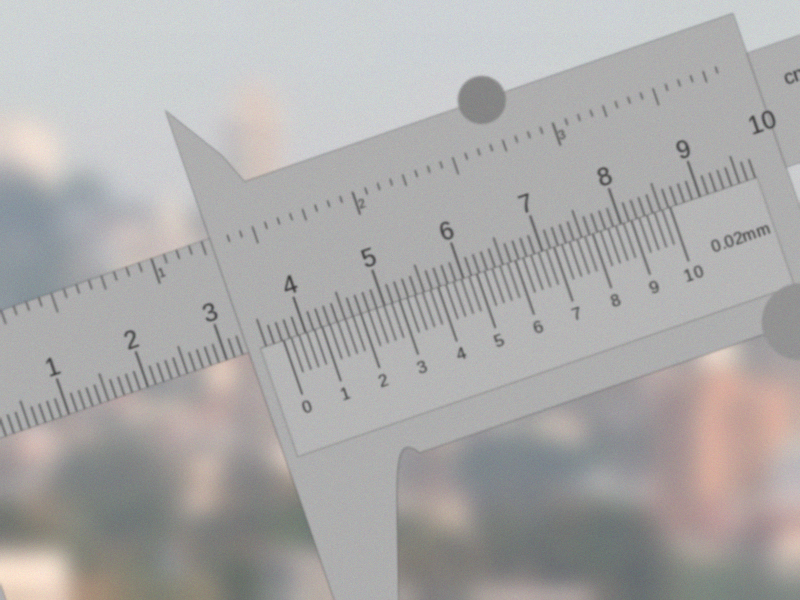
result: 37.2 mm
